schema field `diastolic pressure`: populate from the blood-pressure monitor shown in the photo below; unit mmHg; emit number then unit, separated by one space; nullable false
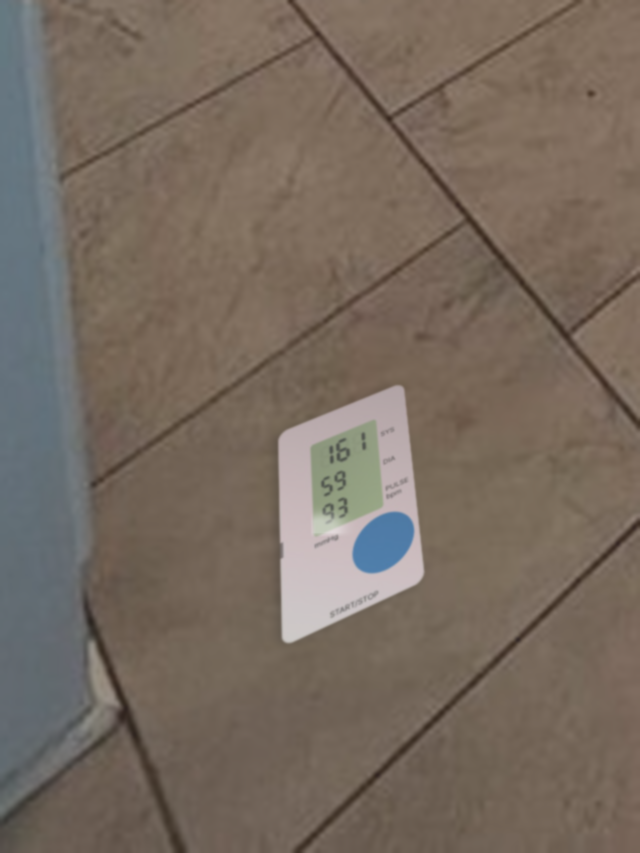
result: 59 mmHg
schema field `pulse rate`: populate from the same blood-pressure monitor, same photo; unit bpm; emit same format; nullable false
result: 93 bpm
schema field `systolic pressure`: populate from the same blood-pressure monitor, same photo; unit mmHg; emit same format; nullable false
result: 161 mmHg
